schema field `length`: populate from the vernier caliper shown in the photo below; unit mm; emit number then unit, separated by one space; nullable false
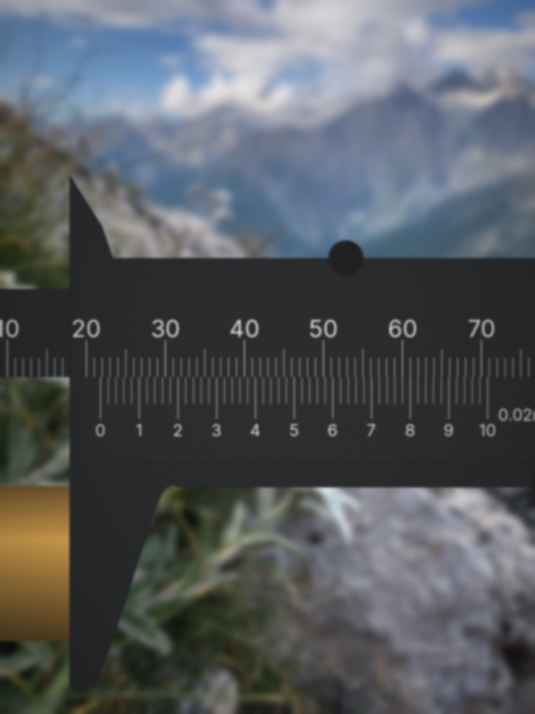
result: 21.8 mm
